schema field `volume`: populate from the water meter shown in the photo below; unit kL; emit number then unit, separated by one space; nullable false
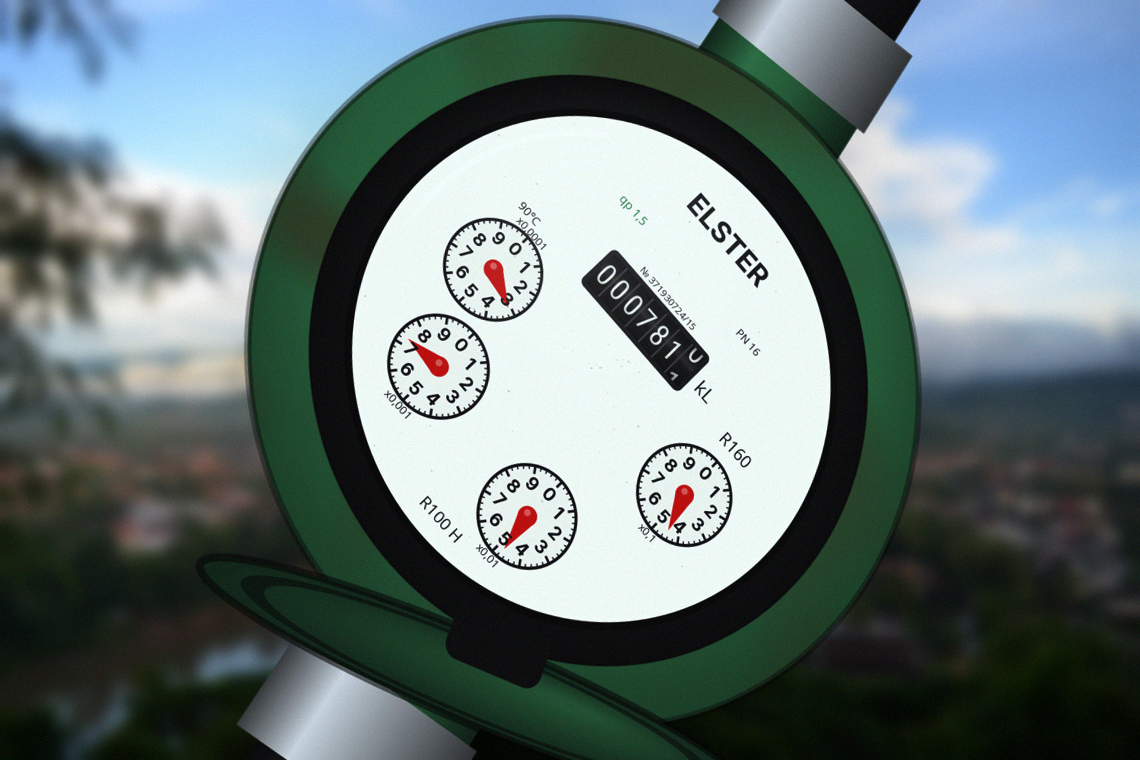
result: 7810.4473 kL
